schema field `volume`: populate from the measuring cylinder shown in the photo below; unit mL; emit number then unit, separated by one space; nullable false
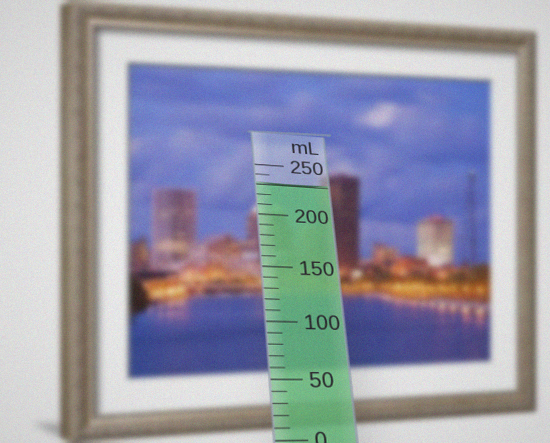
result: 230 mL
